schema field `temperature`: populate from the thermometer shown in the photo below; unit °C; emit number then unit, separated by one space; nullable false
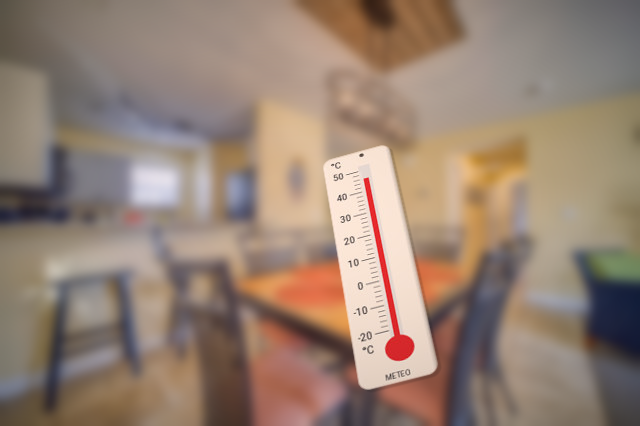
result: 46 °C
